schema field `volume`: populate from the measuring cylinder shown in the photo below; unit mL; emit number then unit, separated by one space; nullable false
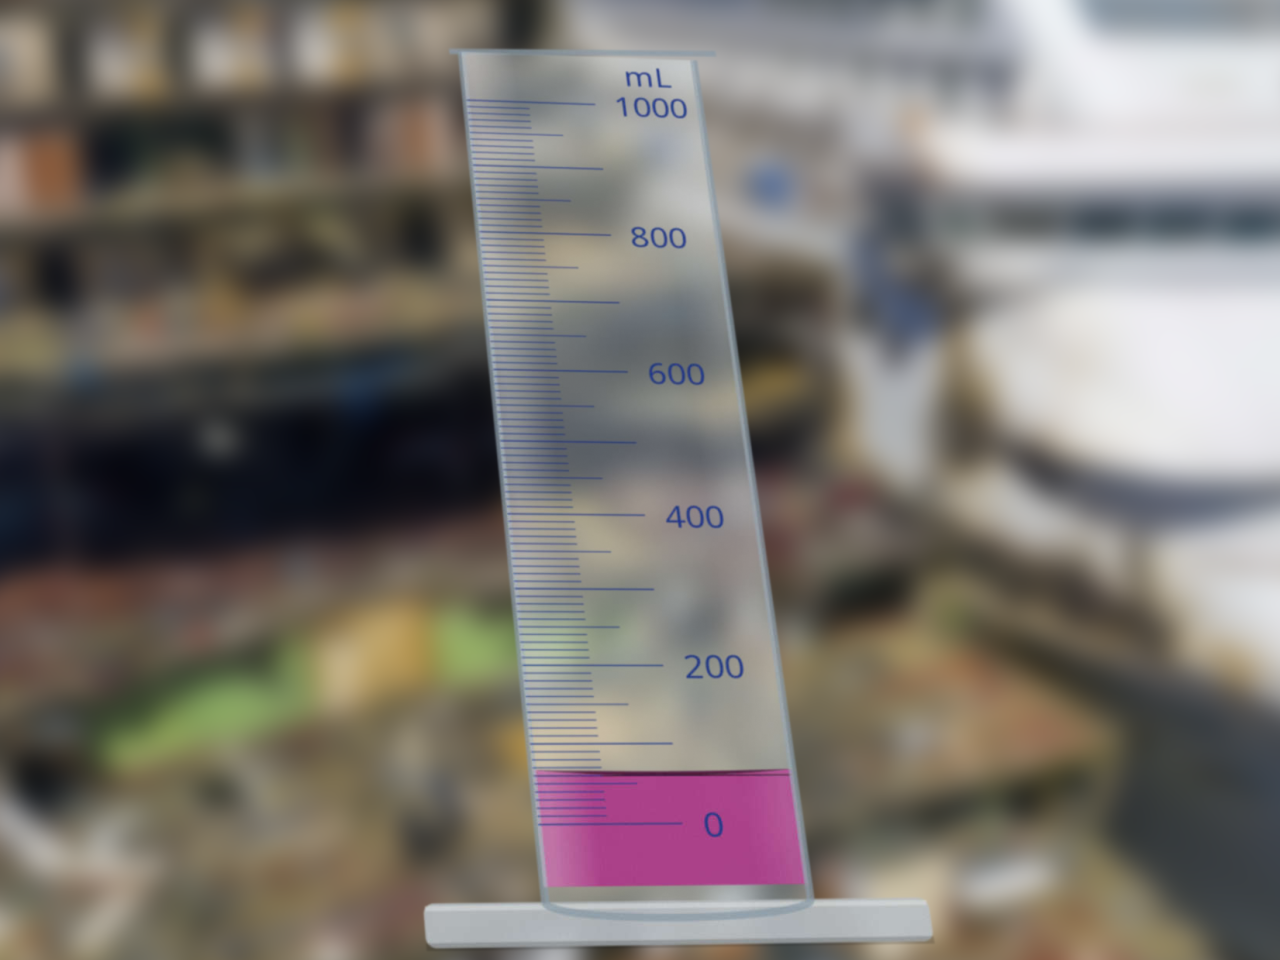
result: 60 mL
